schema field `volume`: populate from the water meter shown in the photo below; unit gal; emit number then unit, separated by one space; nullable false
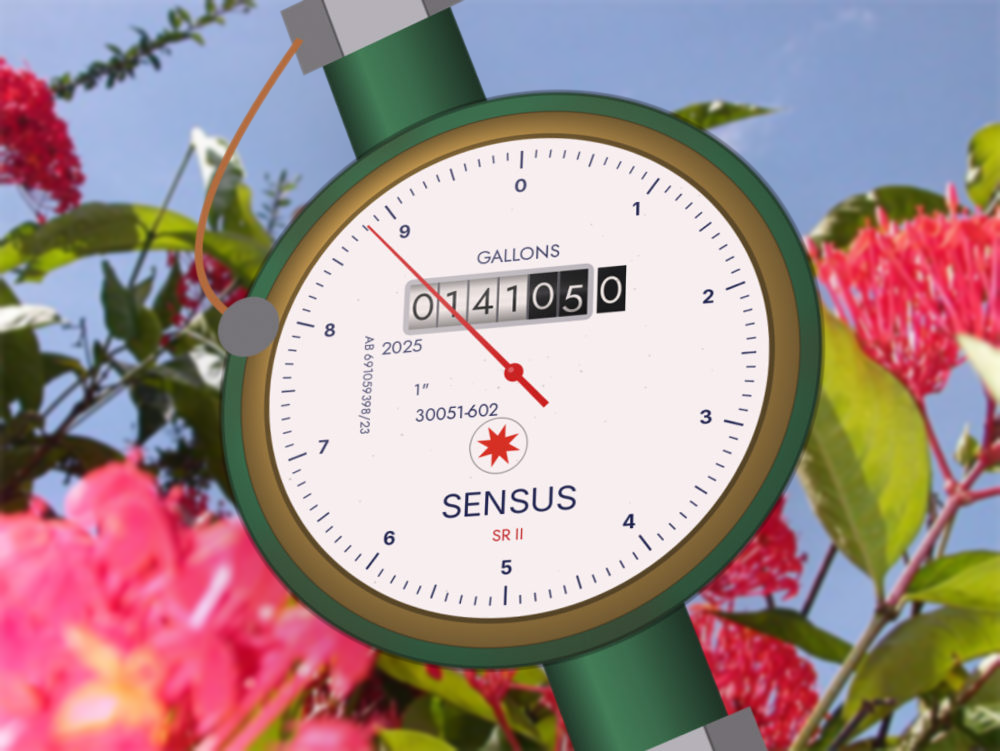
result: 141048.8 gal
